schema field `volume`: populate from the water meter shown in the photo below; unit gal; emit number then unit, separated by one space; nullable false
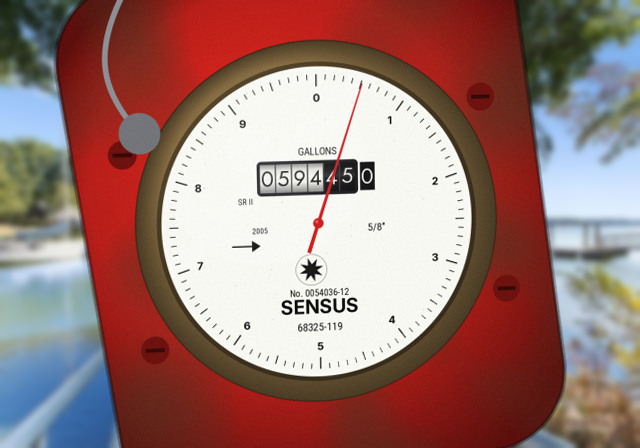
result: 594450.5 gal
